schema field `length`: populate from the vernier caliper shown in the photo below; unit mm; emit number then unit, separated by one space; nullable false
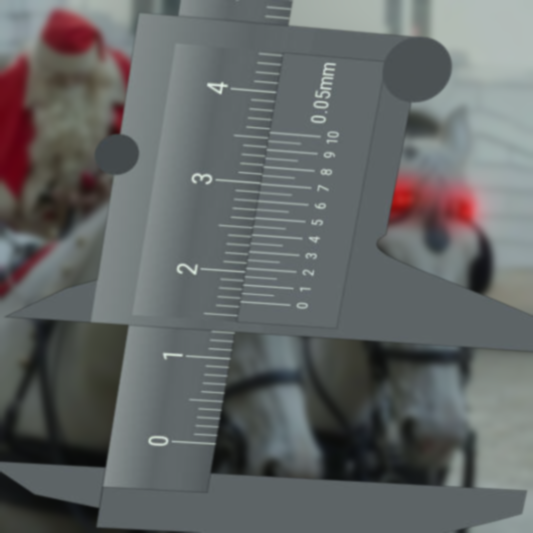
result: 16.6 mm
